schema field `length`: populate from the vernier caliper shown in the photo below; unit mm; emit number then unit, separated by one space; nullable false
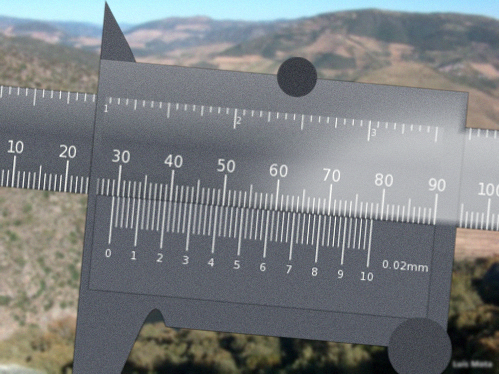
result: 29.2 mm
